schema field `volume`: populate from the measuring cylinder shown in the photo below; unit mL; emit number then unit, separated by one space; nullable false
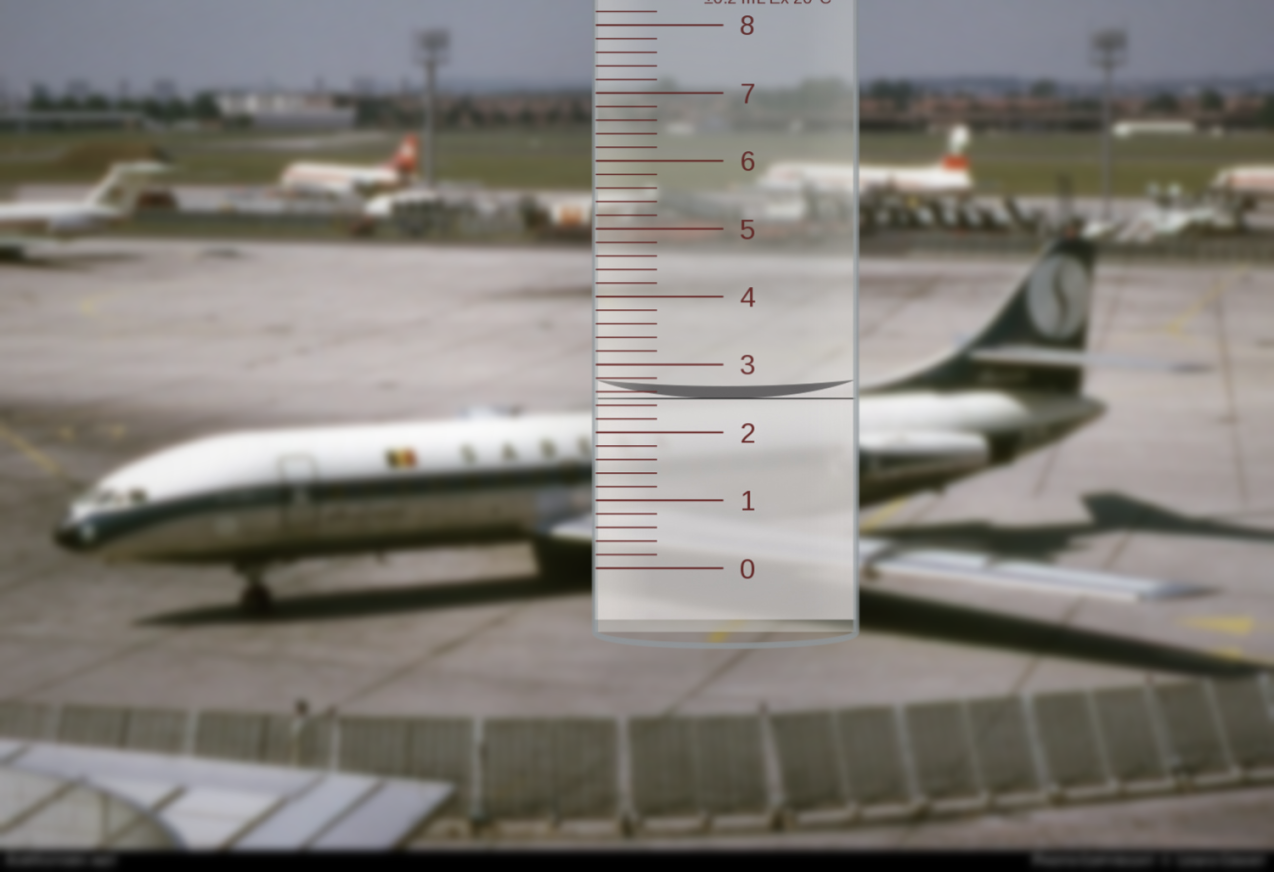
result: 2.5 mL
